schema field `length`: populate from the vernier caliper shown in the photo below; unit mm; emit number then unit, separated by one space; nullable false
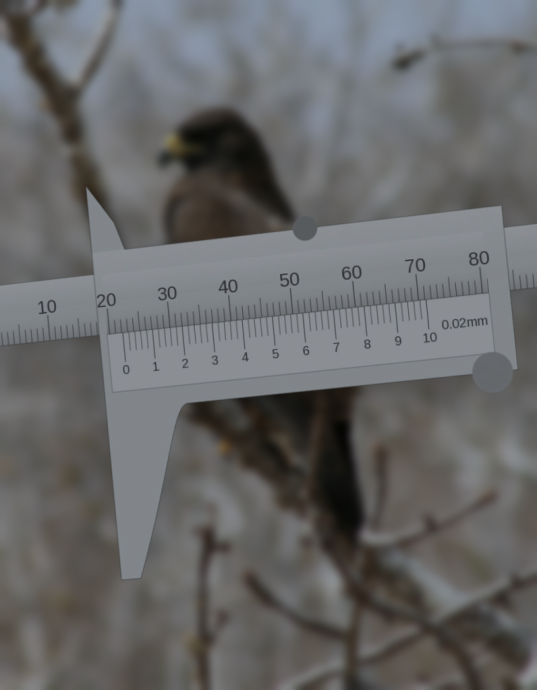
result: 22.2 mm
